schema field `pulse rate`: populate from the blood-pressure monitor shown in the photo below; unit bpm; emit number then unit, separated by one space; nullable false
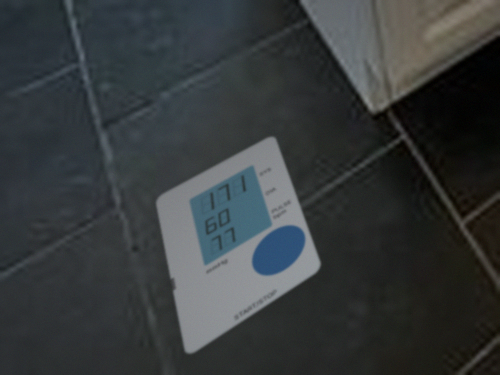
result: 77 bpm
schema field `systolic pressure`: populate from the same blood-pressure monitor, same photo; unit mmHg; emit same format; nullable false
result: 171 mmHg
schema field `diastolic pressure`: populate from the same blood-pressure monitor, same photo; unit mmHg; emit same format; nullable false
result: 60 mmHg
